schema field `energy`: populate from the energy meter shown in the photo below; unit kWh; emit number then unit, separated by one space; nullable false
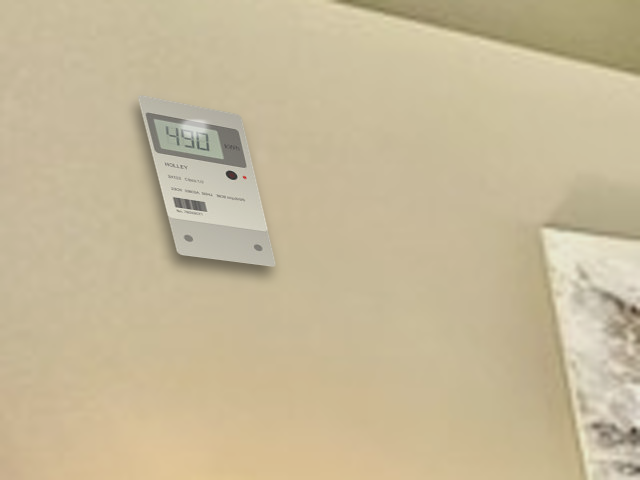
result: 490 kWh
